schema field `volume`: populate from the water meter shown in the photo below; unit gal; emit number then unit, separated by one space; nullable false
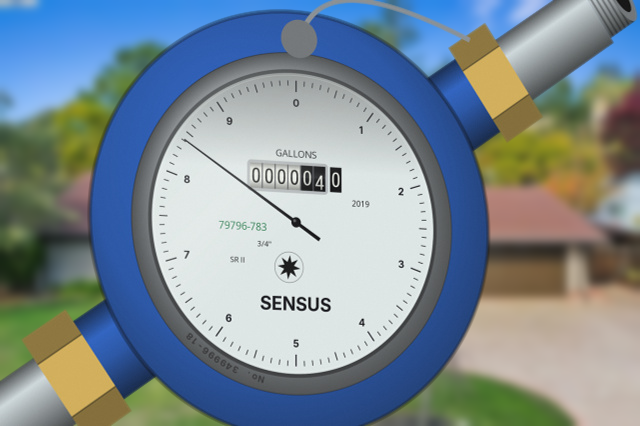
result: 38.4 gal
